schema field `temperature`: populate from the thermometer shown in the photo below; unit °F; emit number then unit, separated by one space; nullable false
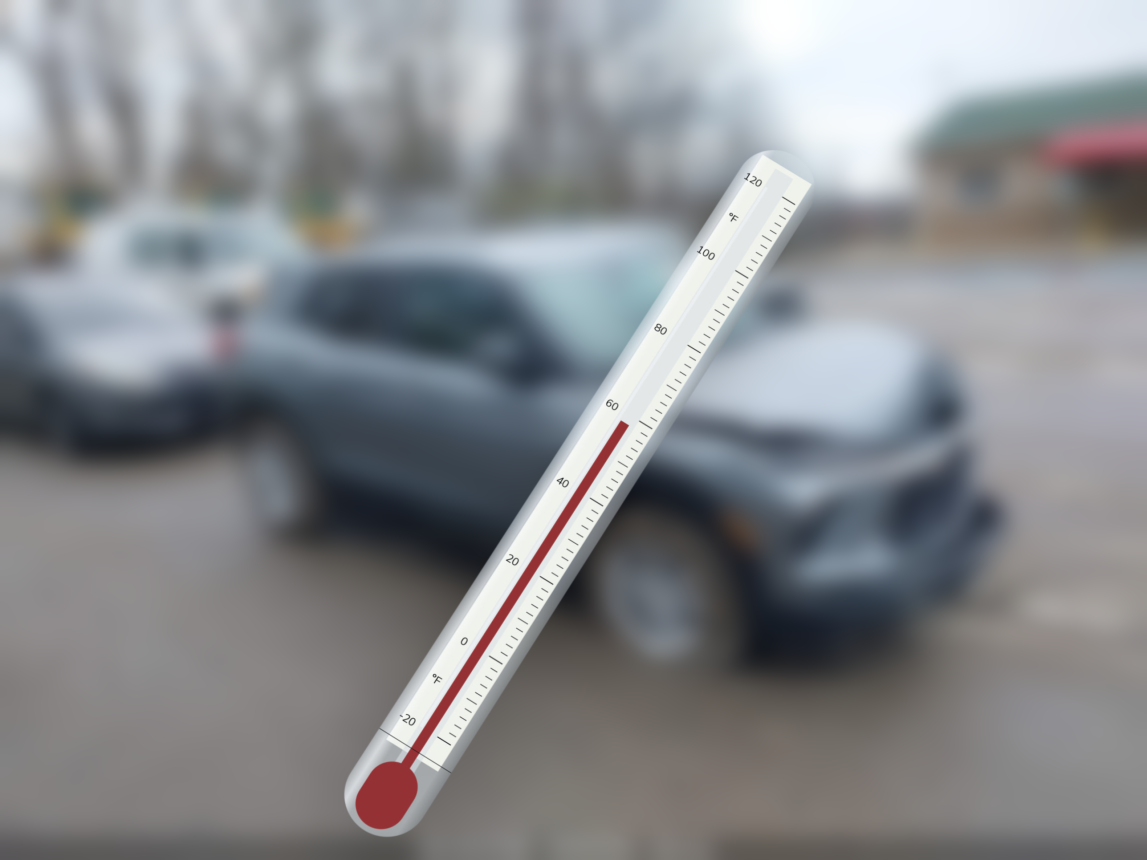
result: 58 °F
